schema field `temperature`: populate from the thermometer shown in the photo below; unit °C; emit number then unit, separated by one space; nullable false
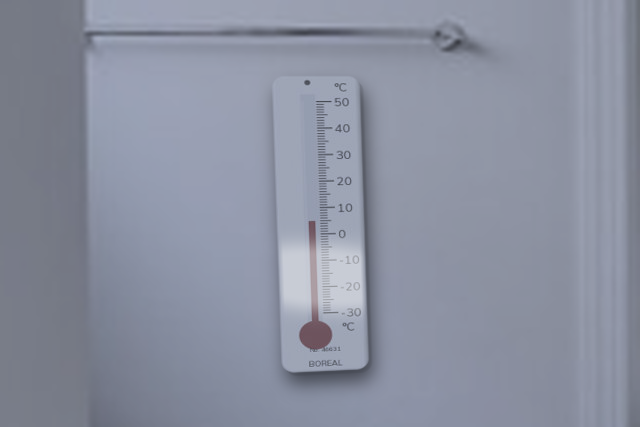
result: 5 °C
